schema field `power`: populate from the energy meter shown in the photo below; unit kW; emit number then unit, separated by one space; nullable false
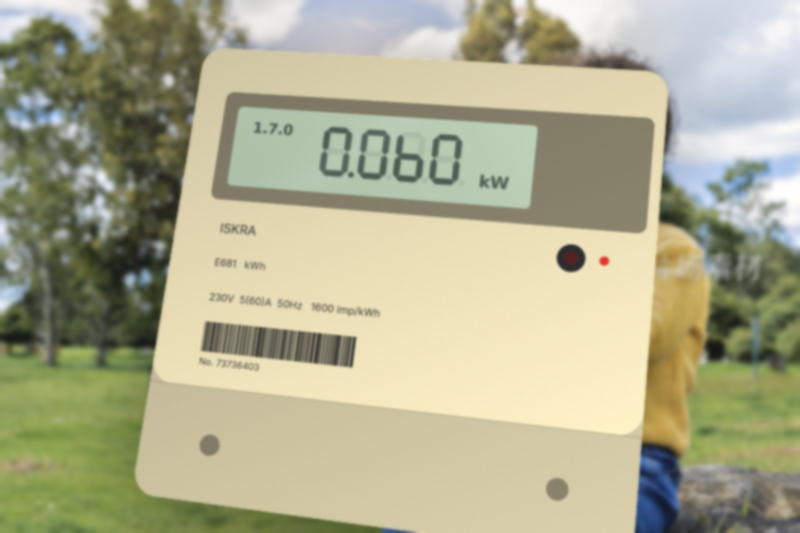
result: 0.060 kW
